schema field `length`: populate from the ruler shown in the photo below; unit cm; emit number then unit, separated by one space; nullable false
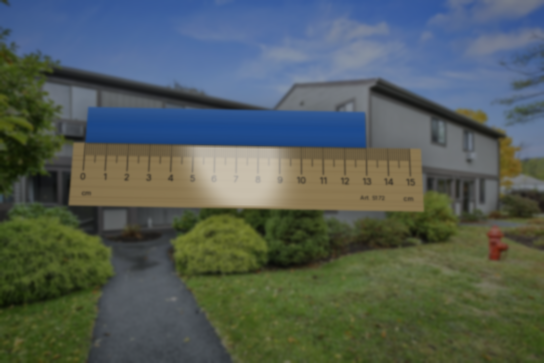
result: 13 cm
